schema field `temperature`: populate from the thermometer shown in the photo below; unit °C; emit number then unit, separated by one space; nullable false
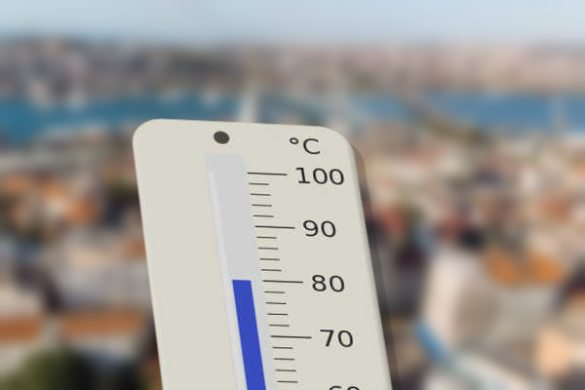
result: 80 °C
